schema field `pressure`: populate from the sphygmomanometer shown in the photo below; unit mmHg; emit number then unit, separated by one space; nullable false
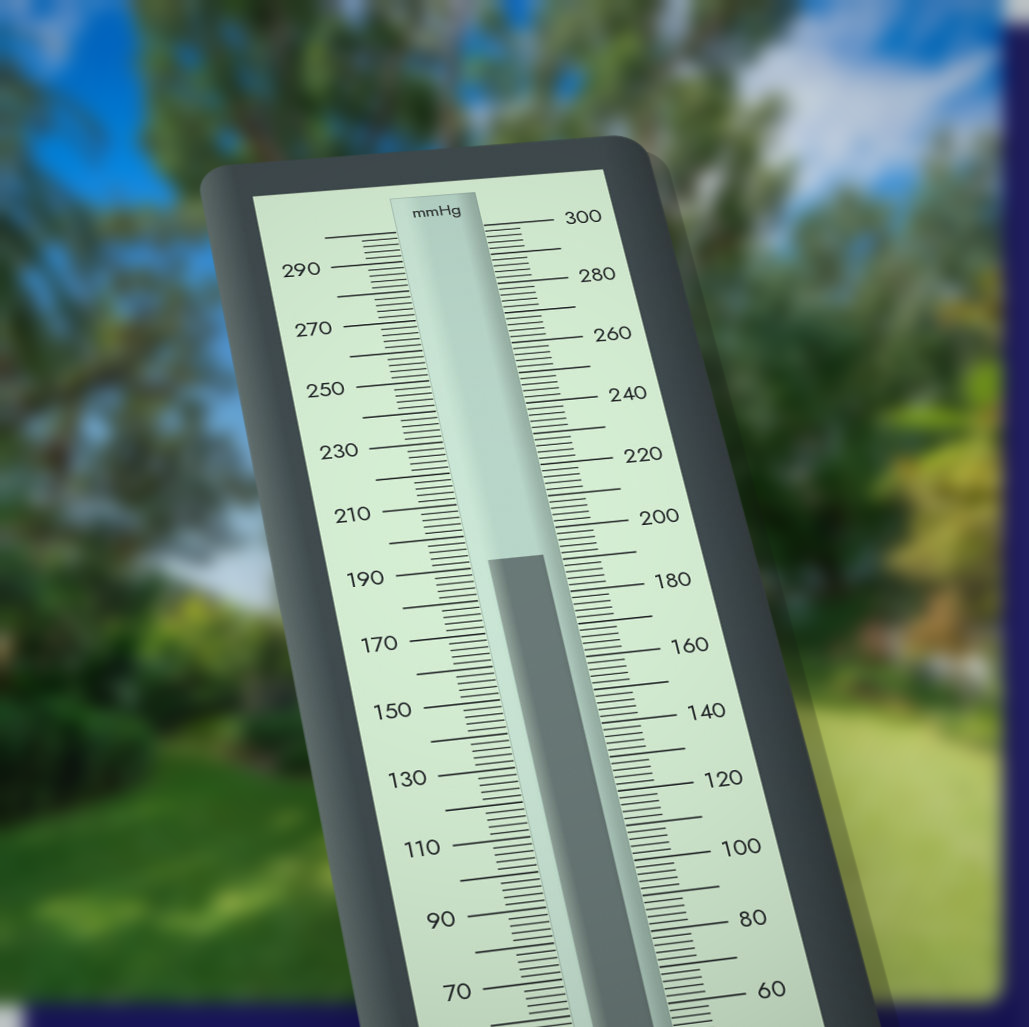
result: 192 mmHg
